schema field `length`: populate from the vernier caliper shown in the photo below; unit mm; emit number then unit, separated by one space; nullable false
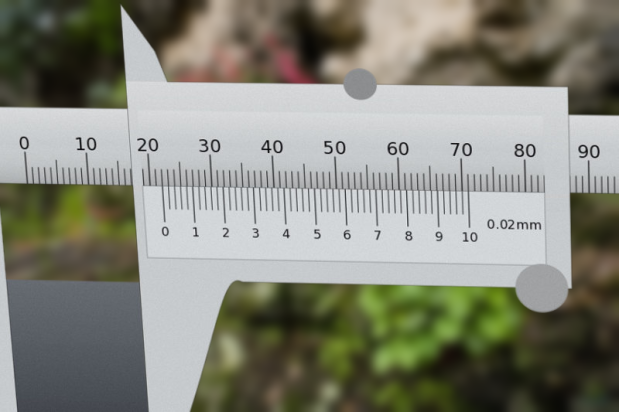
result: 22.0 mm
